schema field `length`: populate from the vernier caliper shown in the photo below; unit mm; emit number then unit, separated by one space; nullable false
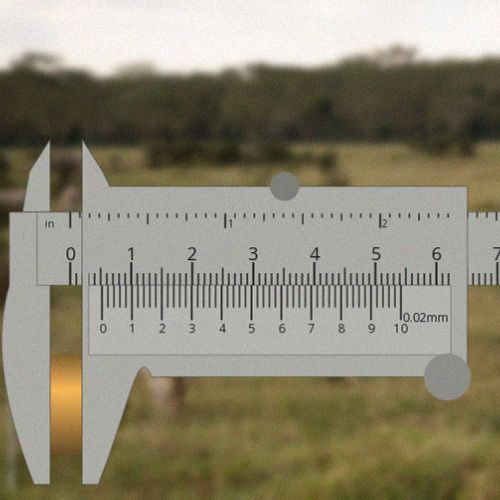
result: 5.2 mm
